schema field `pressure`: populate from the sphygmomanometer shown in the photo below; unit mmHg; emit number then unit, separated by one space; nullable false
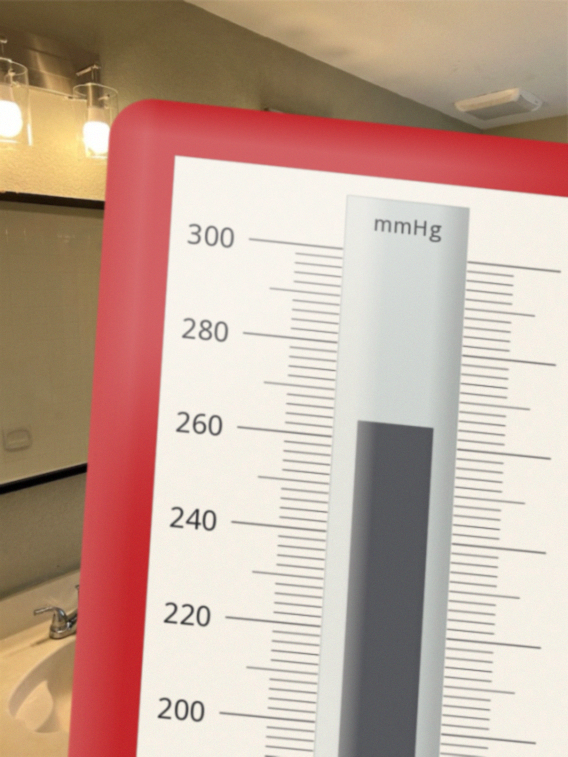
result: 264 mmHg
